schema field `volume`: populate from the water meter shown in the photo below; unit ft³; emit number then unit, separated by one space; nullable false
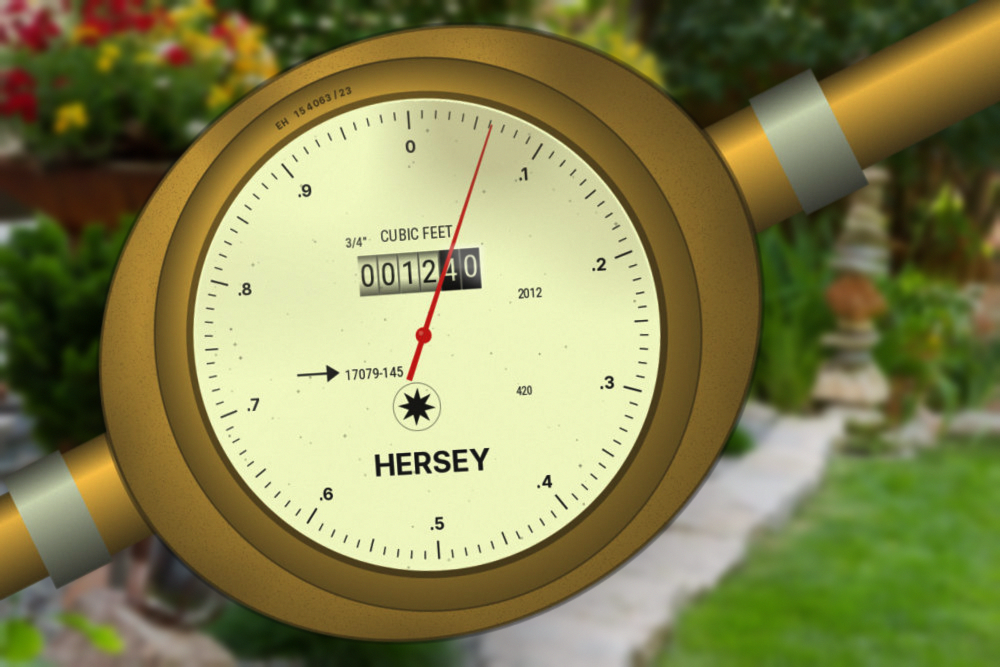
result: 1240.06 ft³
